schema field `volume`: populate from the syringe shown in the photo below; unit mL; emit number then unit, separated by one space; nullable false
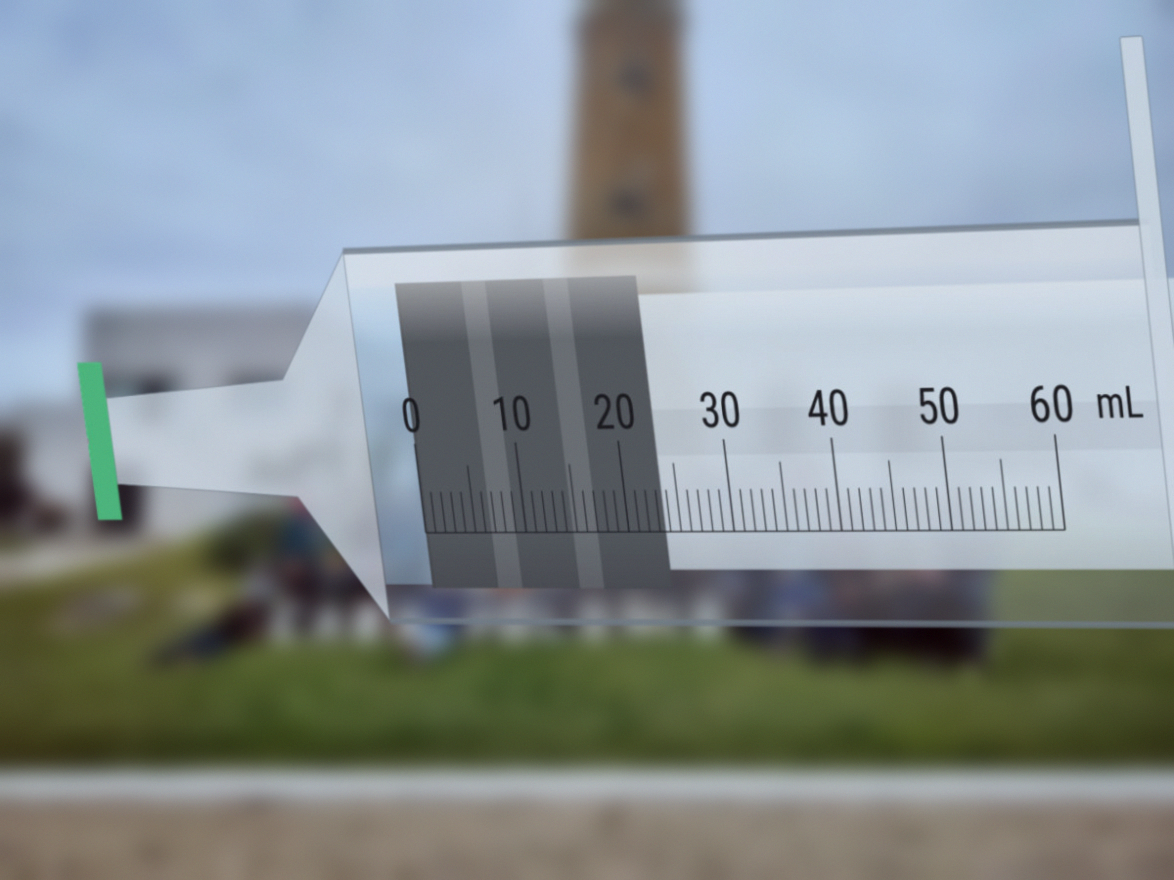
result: 0 mL
